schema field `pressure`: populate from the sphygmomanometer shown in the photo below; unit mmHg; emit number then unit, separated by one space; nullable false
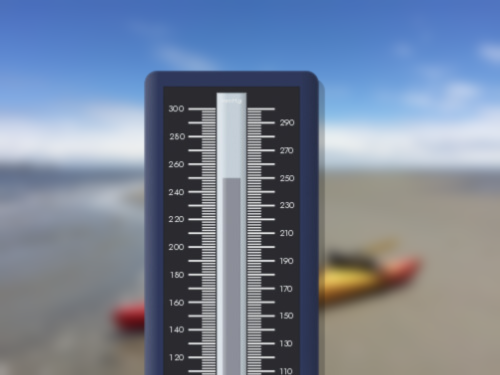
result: 250 mmHg
